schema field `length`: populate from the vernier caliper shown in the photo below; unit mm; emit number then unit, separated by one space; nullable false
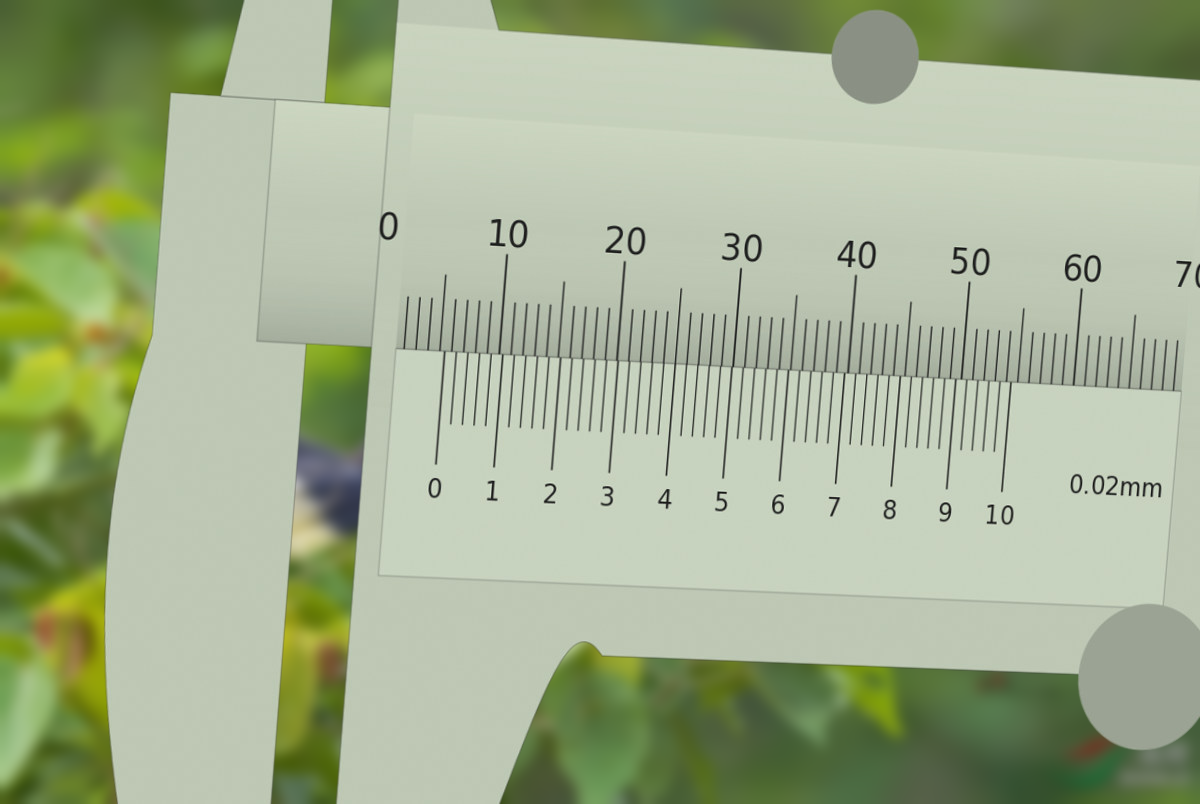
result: 5.4 mm
